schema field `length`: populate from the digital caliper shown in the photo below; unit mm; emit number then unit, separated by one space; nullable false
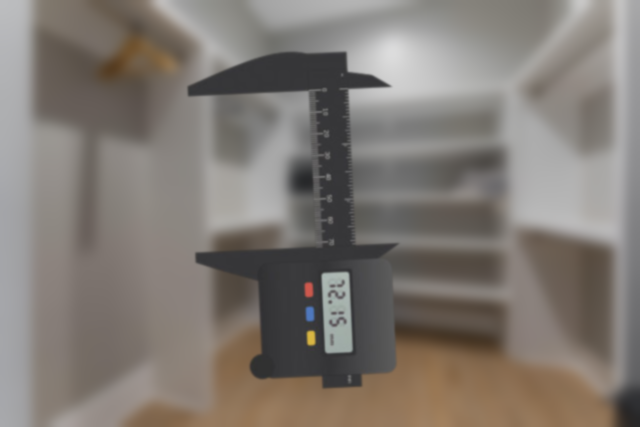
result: 72.15 mm
